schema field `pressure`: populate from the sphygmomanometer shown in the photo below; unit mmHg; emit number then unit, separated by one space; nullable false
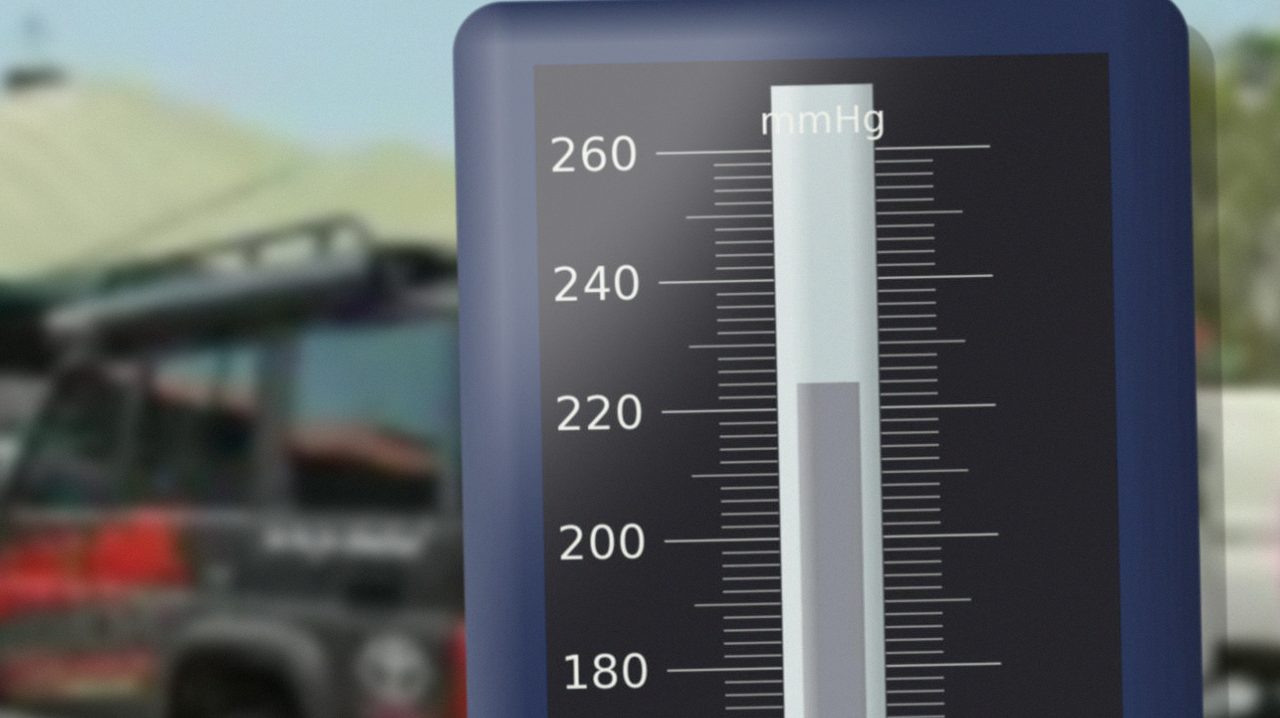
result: 224 mmHg
